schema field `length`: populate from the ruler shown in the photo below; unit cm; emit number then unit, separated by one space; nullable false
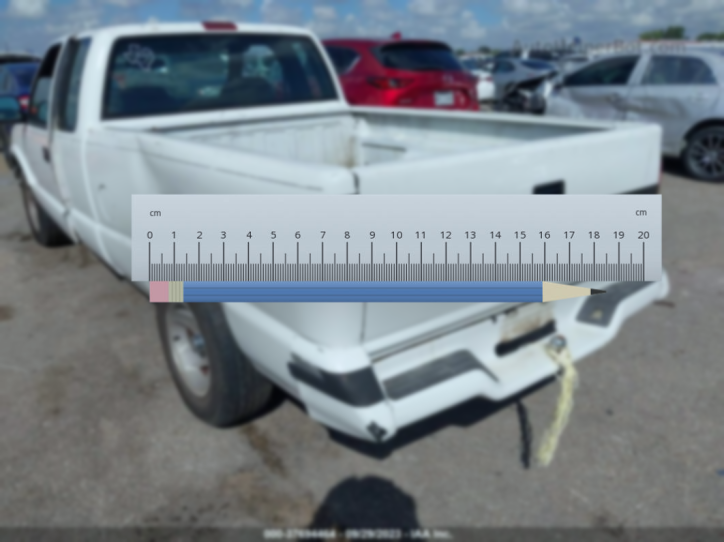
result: 18.5 cm
